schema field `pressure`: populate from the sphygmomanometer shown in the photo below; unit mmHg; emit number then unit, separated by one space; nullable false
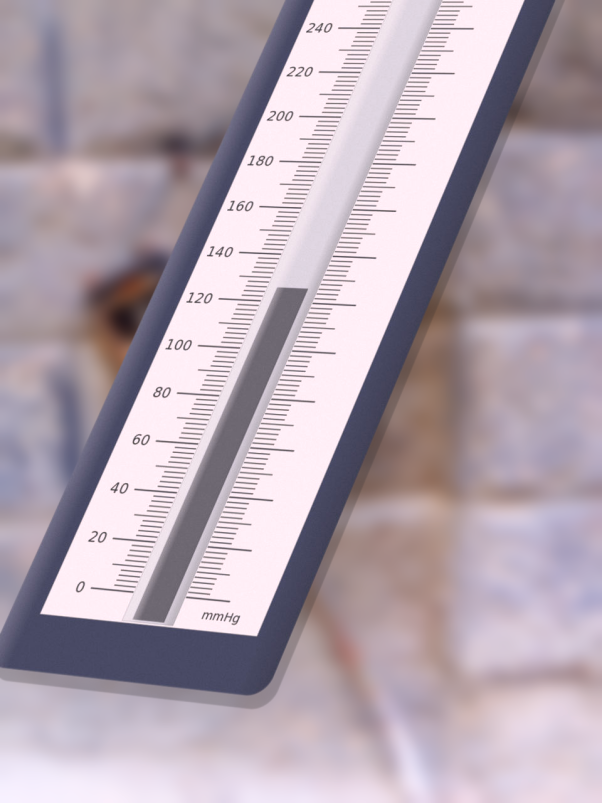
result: 126 mmHg
